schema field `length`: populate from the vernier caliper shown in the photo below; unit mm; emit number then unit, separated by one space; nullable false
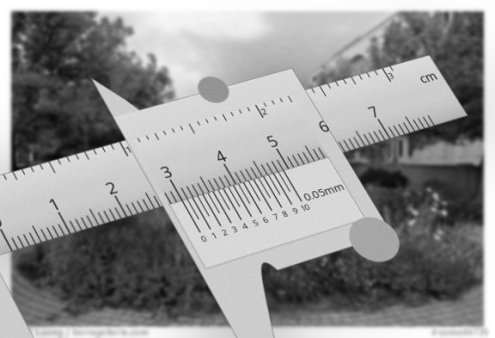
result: 30.0 mm
